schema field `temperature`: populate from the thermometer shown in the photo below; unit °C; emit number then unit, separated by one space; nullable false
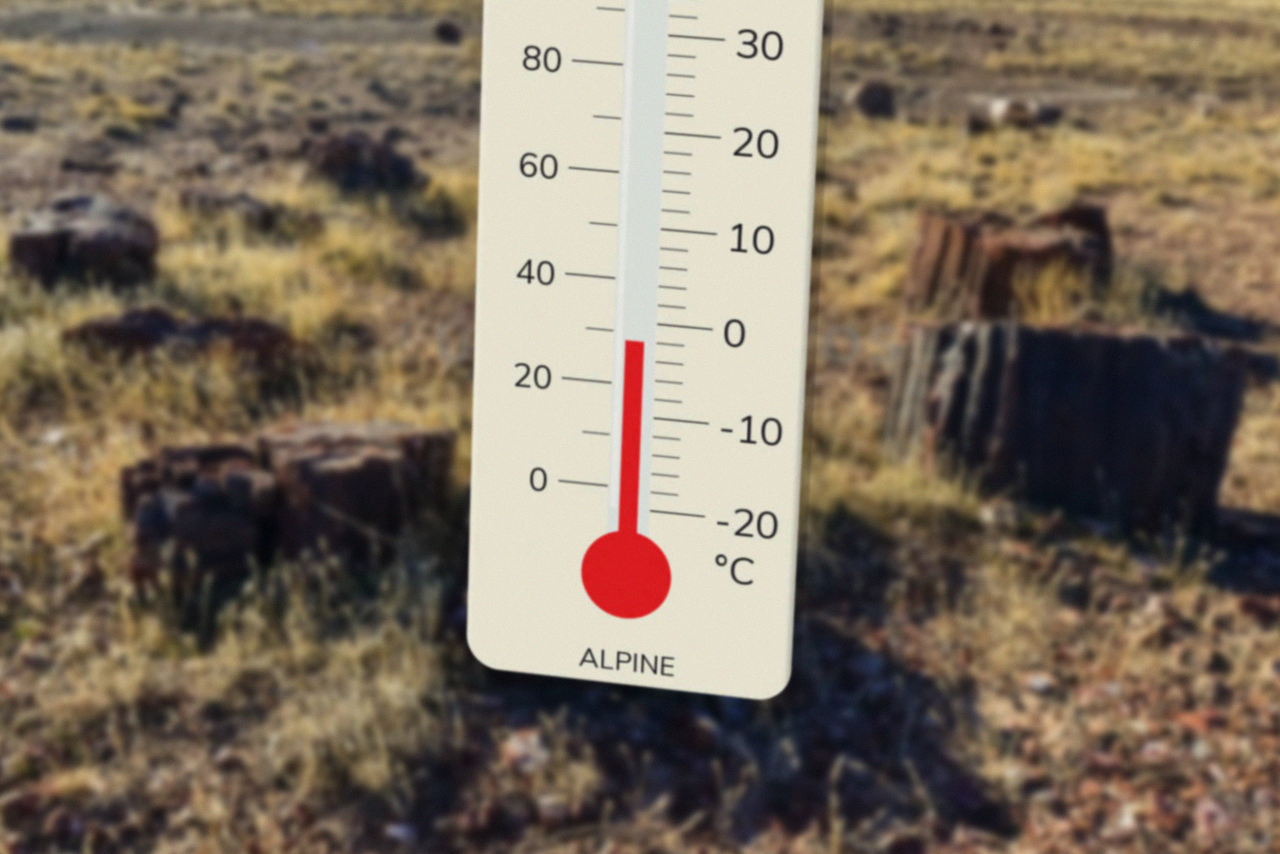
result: -2 °C
